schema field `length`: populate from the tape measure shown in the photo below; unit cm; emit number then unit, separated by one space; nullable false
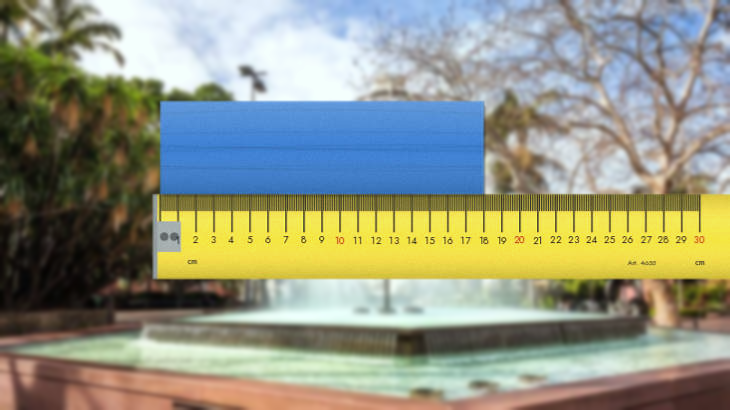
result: 18 cm
